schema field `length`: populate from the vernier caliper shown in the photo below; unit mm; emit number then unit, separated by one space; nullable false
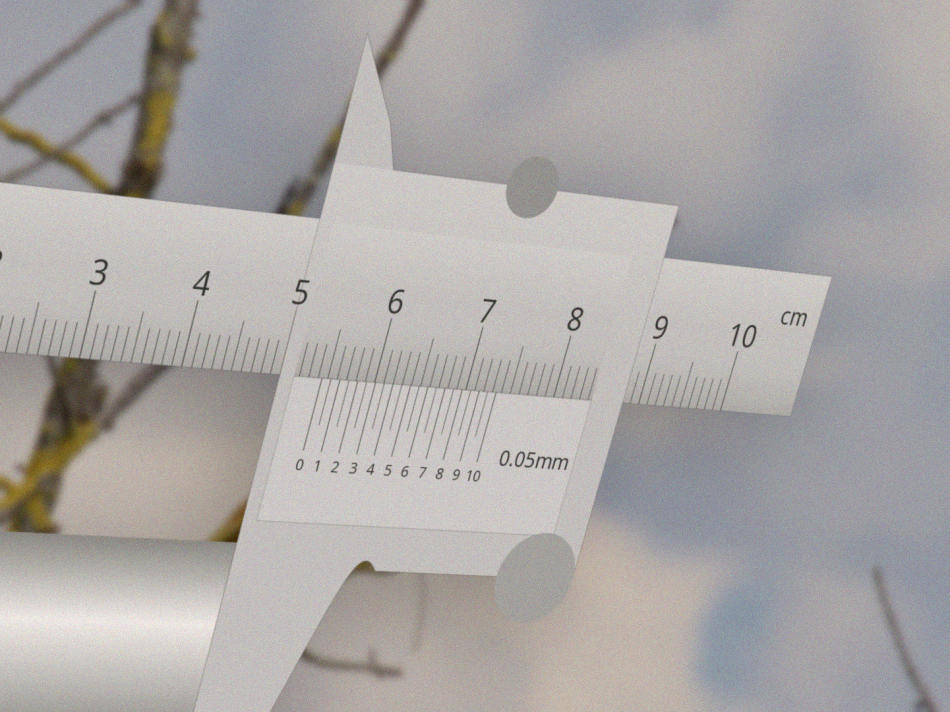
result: 54.4 mm
